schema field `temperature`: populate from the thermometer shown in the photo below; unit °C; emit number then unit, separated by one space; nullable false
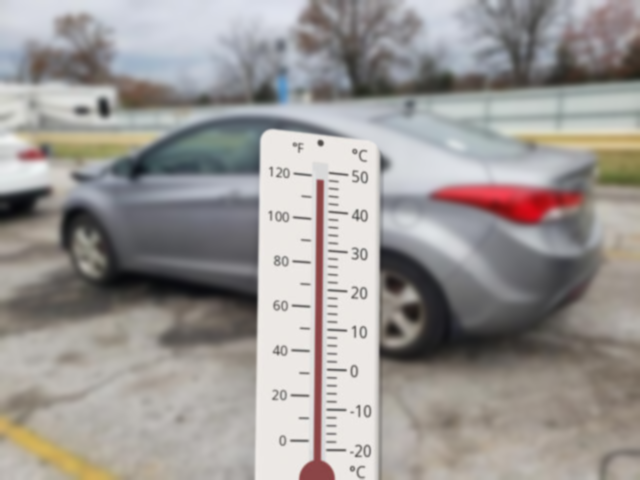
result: 48 °C
